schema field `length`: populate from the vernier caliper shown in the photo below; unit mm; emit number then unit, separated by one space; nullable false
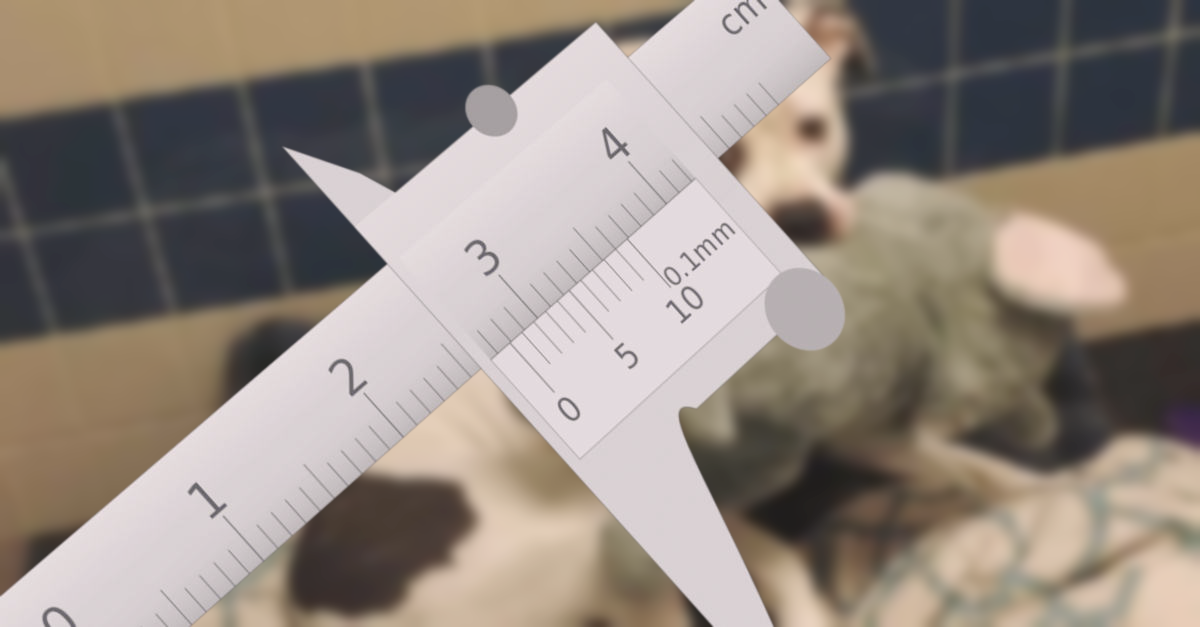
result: 27.9 mm
